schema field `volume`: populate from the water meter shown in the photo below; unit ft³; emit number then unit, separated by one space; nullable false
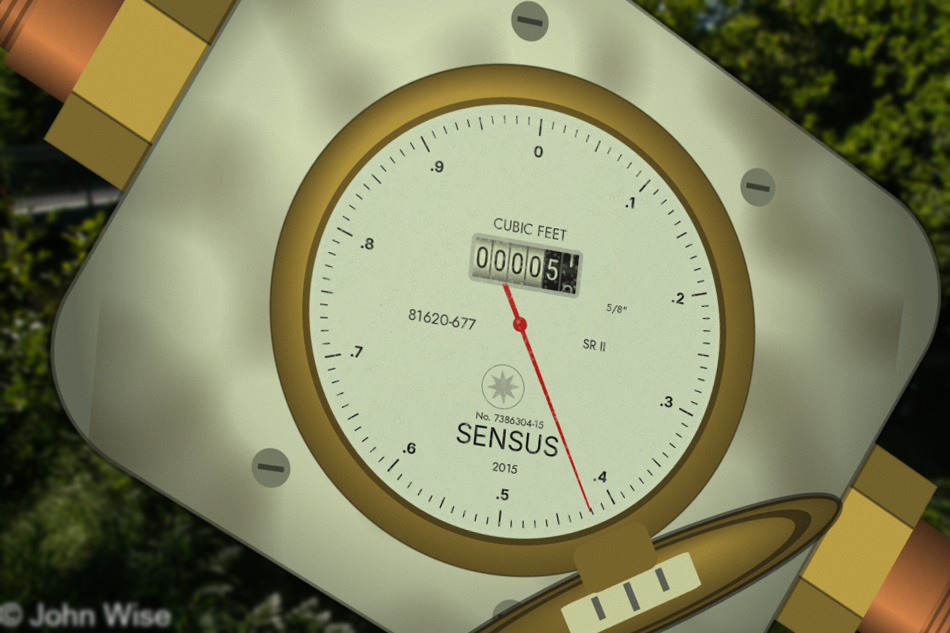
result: 51.42 ft³
